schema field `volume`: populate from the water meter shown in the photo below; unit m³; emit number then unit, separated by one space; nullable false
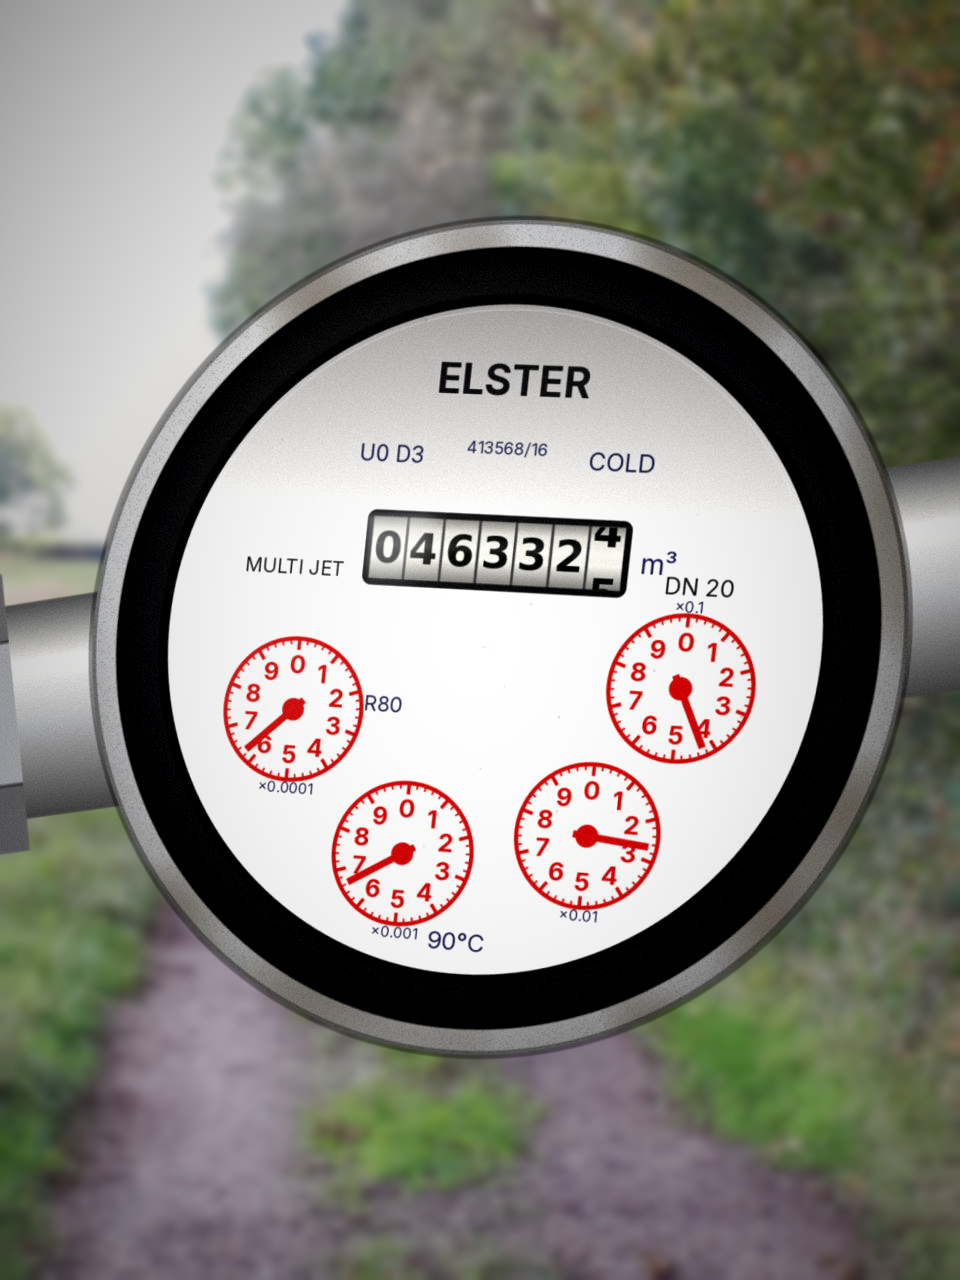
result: 463324.4266 m³
